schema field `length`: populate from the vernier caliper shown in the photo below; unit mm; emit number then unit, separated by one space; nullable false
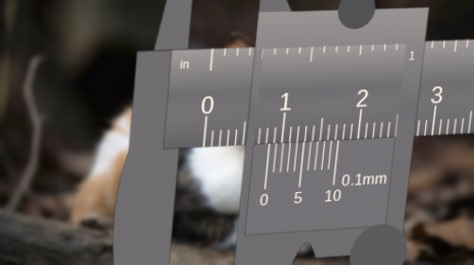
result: 8.4 mm
